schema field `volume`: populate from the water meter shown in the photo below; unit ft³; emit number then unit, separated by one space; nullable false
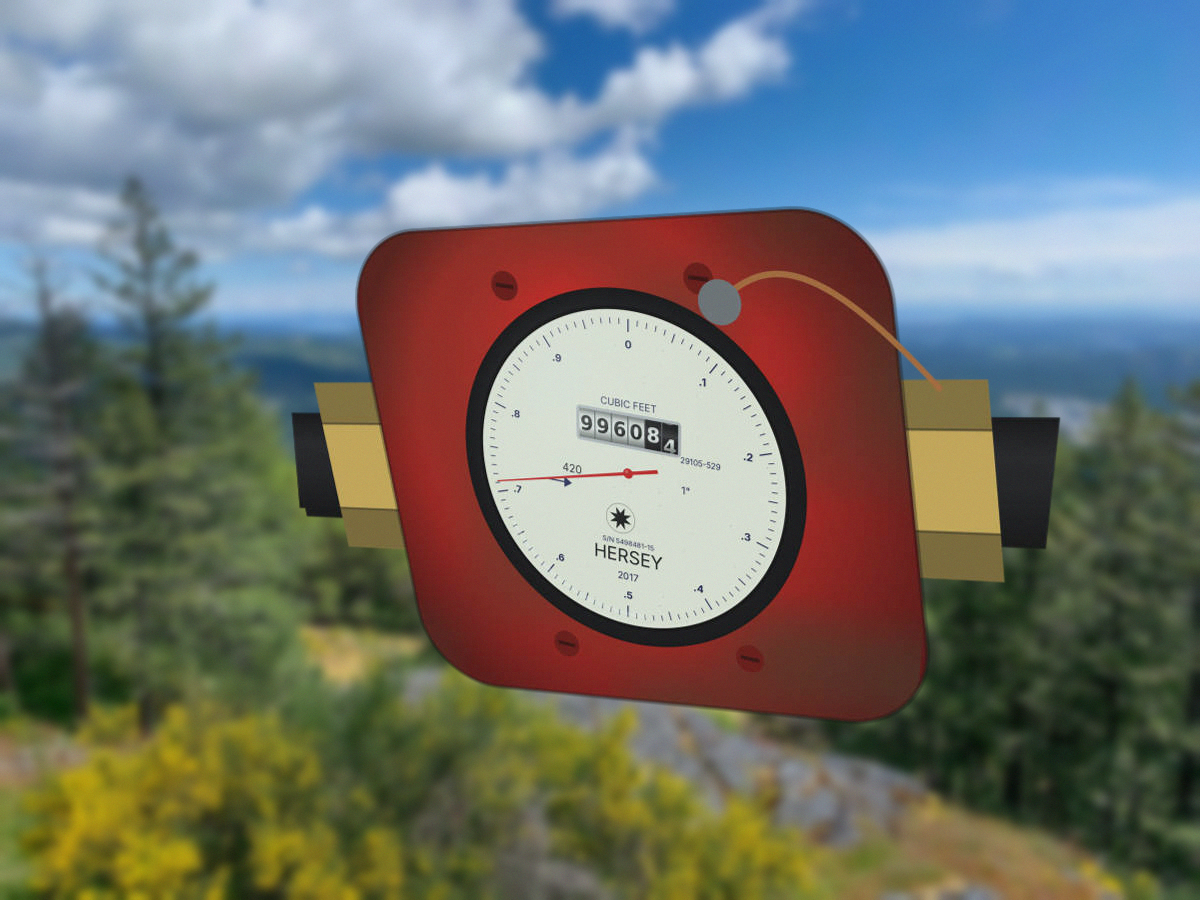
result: 996083.71 ft³
